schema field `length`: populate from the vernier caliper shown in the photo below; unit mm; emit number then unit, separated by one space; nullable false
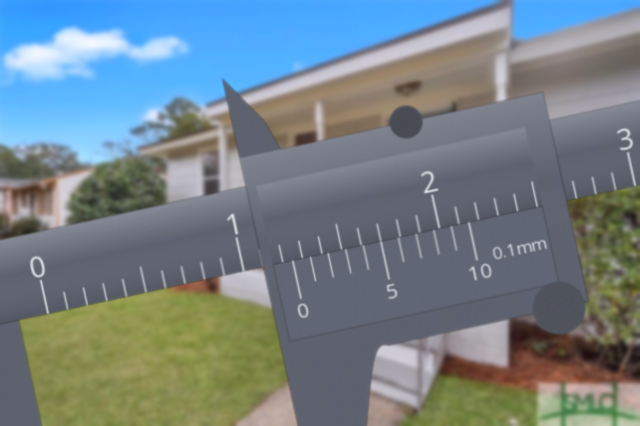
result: 12.5 mm
